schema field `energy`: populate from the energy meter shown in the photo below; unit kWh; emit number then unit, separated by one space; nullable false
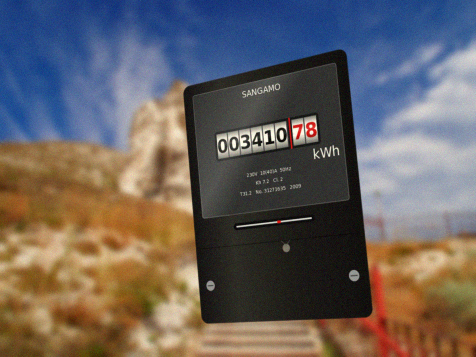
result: 3410.78 kWh
